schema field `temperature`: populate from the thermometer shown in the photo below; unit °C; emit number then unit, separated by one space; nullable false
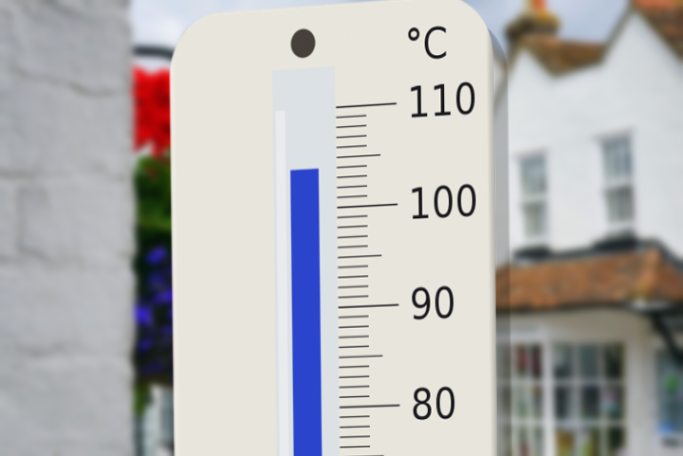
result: 104 °C
